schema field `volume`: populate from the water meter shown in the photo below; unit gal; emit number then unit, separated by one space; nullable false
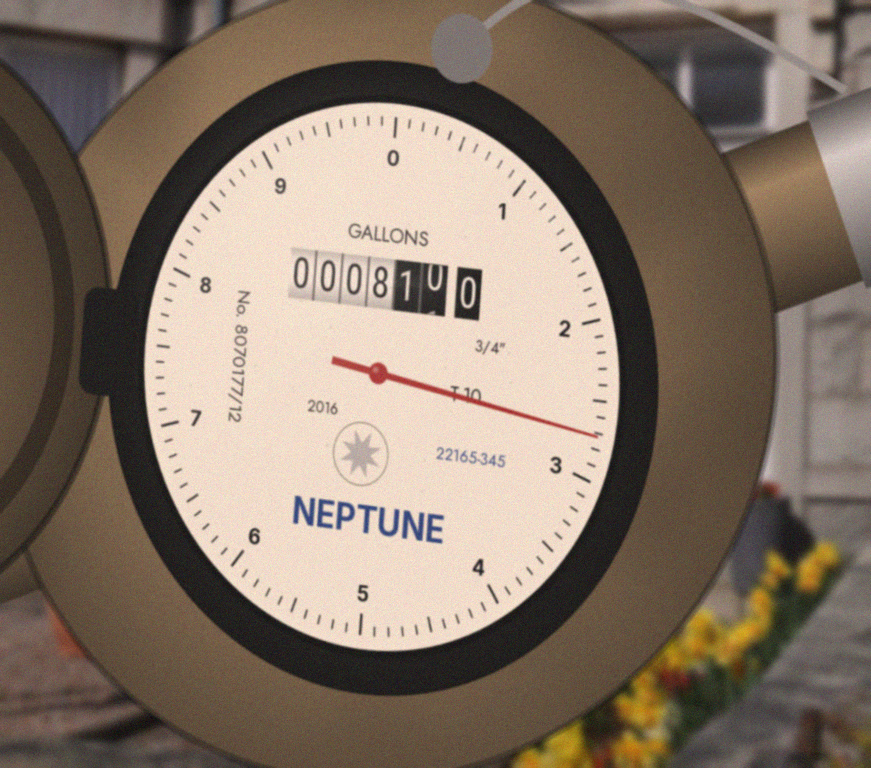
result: 8102.7 gal
